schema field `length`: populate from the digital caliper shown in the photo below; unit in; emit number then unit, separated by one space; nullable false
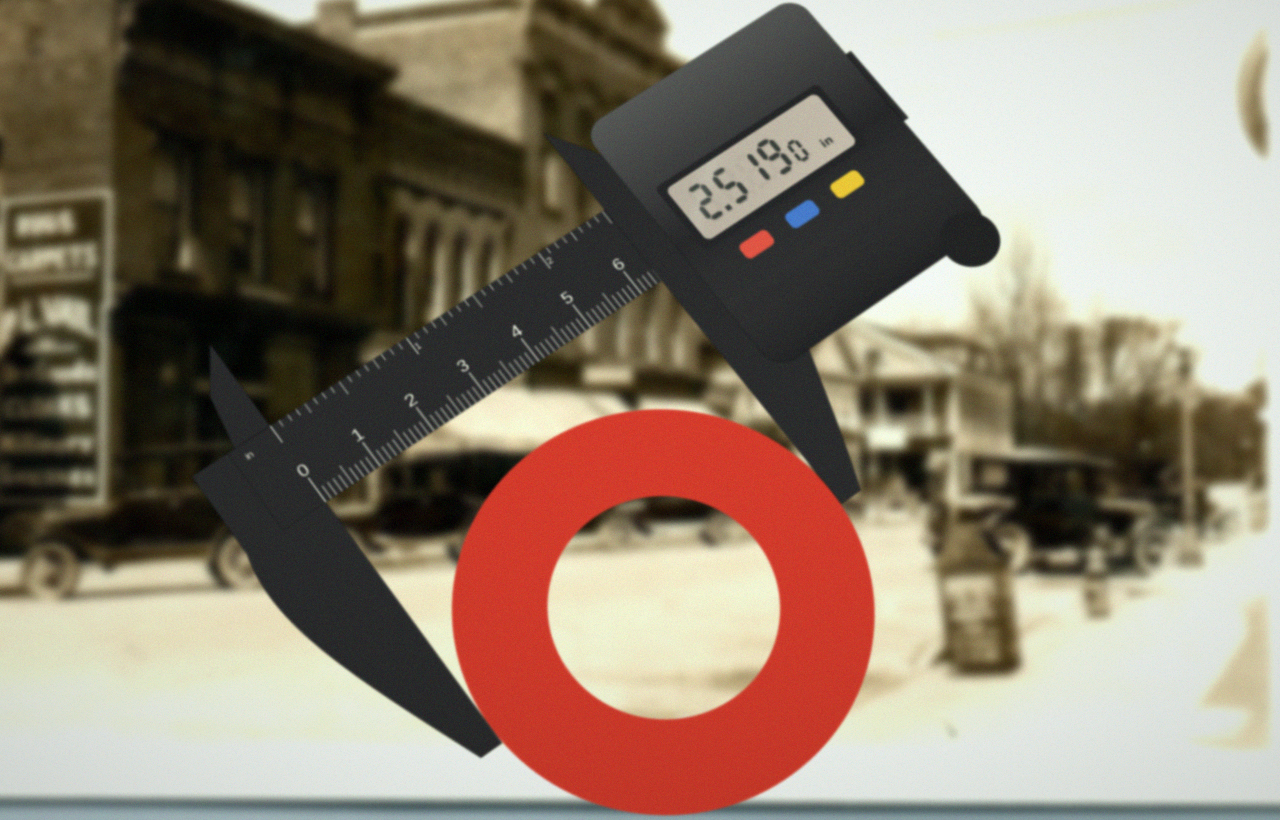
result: 2.5190 in
